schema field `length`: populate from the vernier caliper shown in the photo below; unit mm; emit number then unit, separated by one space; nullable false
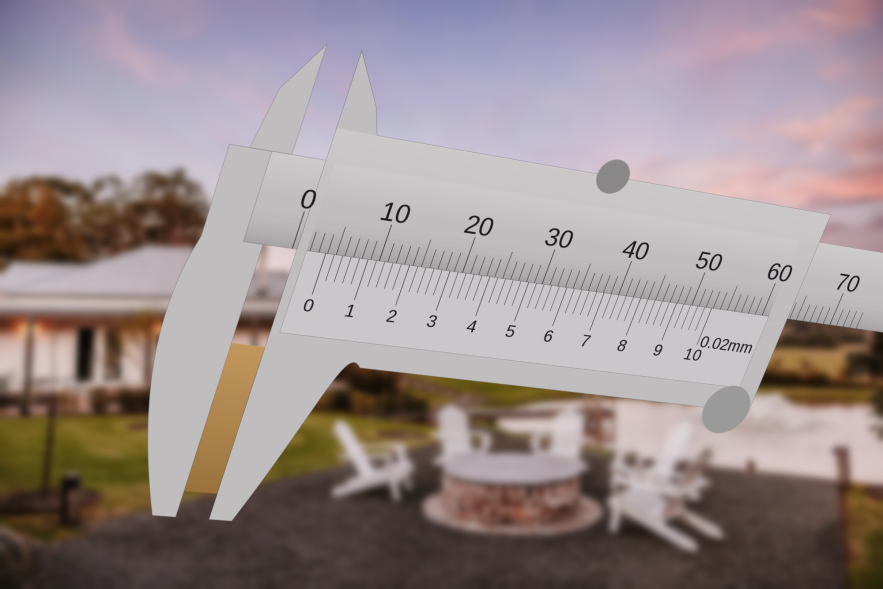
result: 3.8 mm
